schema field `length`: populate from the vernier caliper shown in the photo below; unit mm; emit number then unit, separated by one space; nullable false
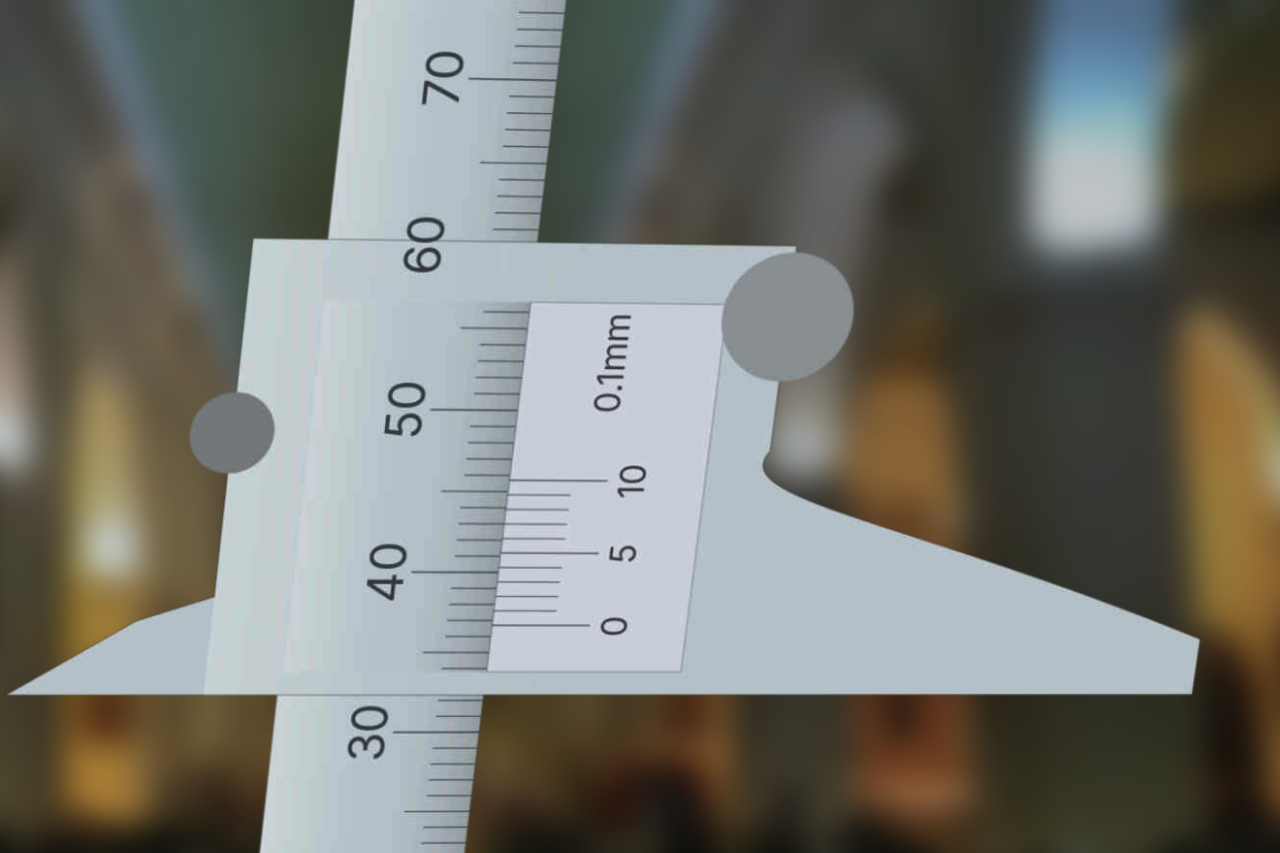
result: 36.7 mm
